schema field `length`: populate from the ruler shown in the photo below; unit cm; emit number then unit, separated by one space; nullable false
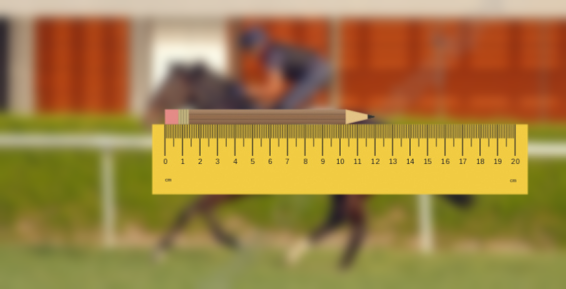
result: 12 cm
